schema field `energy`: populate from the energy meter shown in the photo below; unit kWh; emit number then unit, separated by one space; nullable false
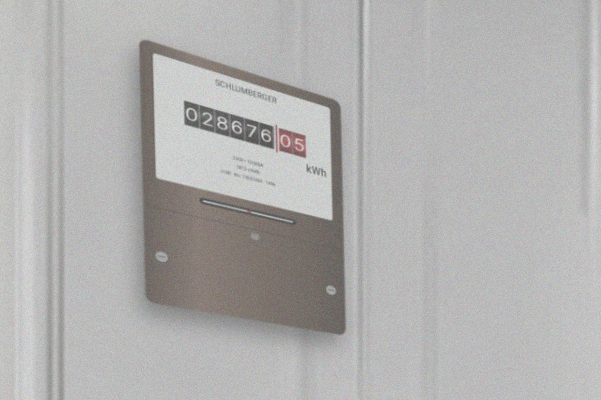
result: 28676.05 kWh
